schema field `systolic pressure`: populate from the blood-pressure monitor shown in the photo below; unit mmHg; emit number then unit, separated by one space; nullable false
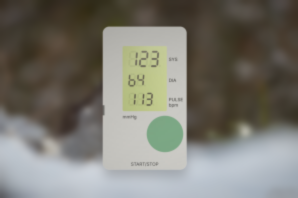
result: 123 mmHg
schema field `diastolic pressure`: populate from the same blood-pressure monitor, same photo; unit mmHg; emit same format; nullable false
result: 64 mmHg
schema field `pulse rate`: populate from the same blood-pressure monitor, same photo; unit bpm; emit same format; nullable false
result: 113 bpm
